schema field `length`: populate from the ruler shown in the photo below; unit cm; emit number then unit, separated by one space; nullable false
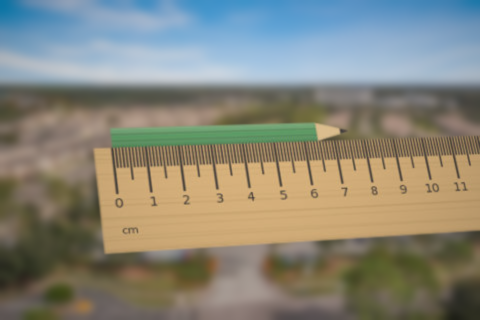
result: 7.5 cm
